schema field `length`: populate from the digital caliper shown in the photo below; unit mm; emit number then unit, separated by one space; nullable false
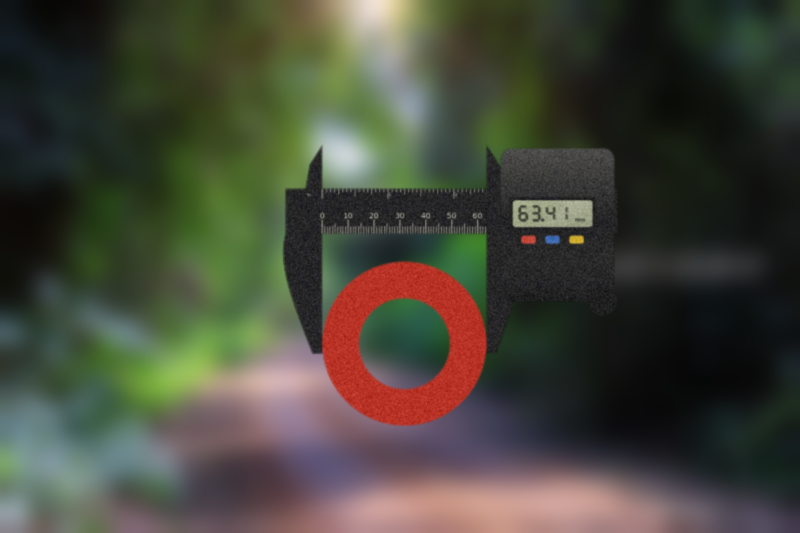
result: 63.41 mm
